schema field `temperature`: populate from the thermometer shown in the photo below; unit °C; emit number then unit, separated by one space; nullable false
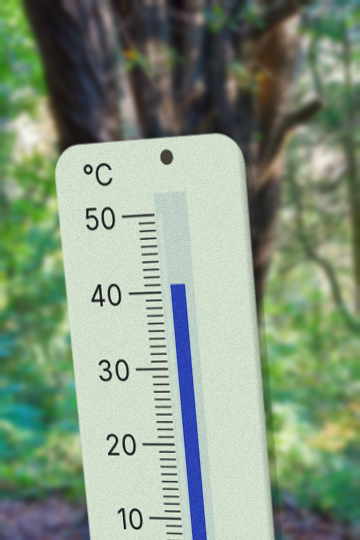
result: 41 °C
